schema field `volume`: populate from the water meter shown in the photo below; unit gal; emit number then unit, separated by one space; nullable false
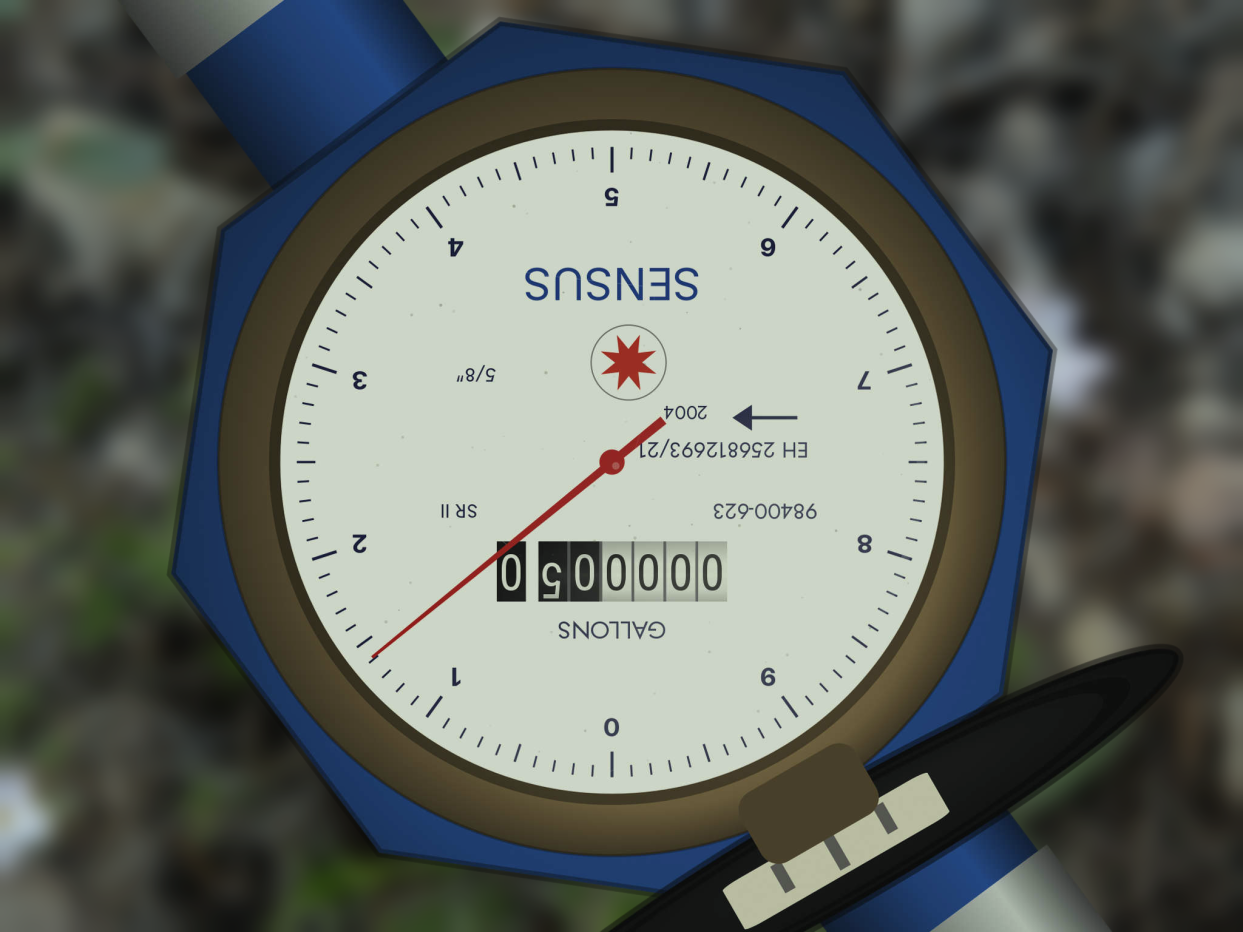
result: 51.4 gal
